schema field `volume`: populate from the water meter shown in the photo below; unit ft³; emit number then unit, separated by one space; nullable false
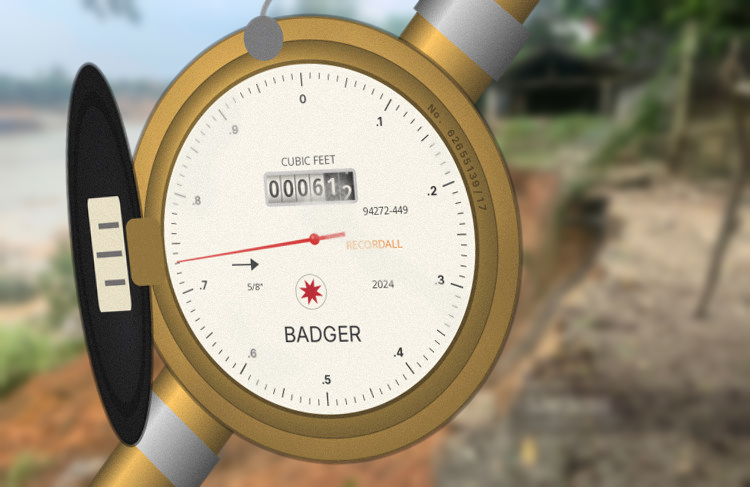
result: 611.73 ft³
